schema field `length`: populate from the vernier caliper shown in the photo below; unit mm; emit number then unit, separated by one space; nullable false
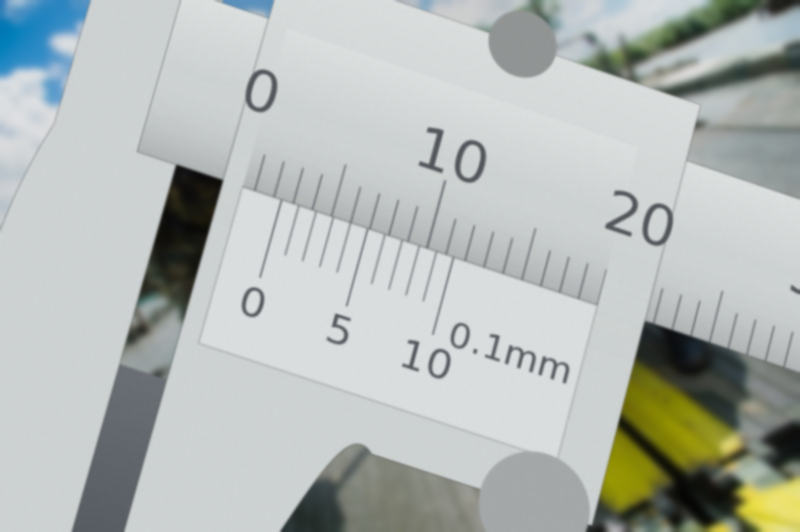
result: 2.4 mm
